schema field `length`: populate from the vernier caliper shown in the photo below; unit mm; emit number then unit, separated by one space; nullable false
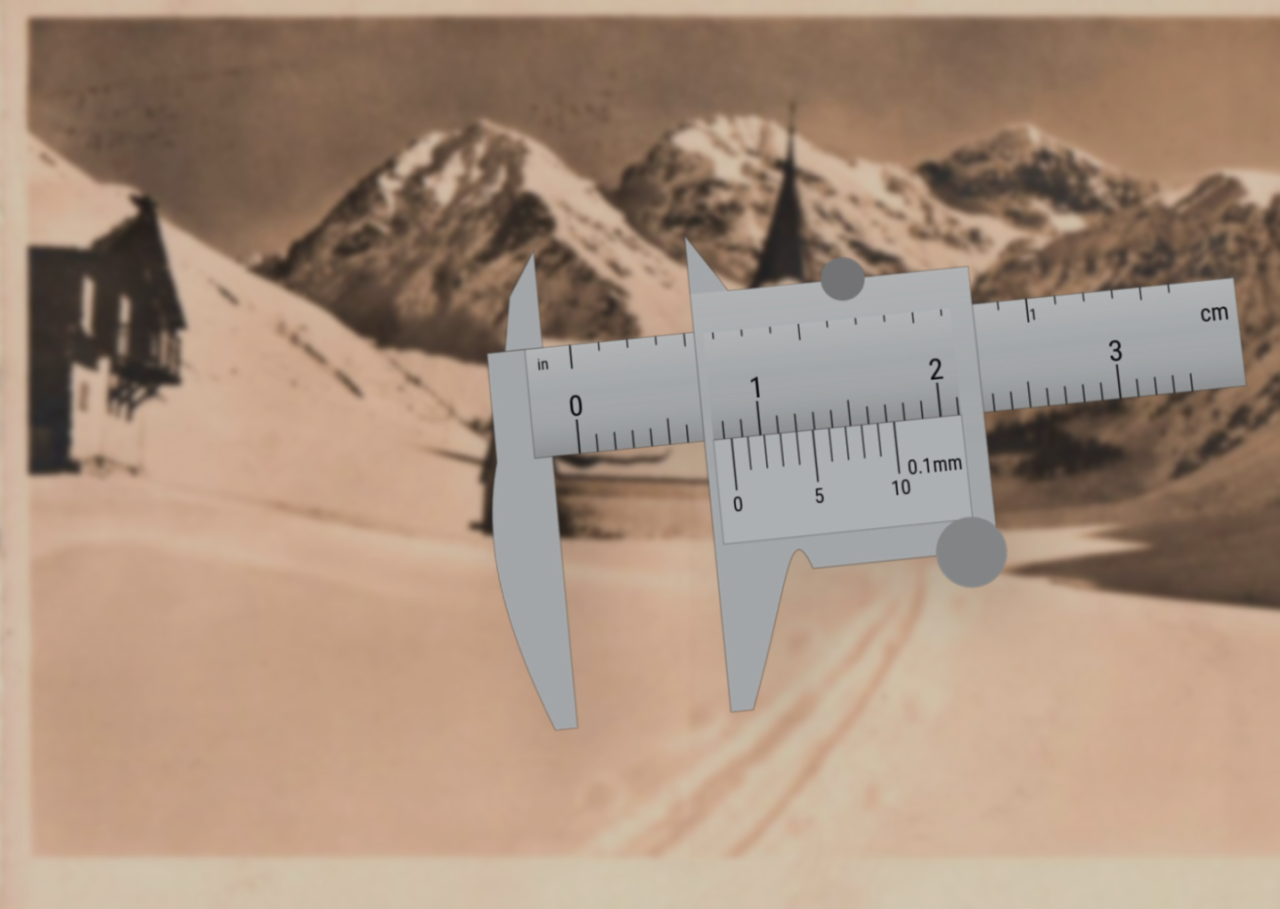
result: 8.4 mm
